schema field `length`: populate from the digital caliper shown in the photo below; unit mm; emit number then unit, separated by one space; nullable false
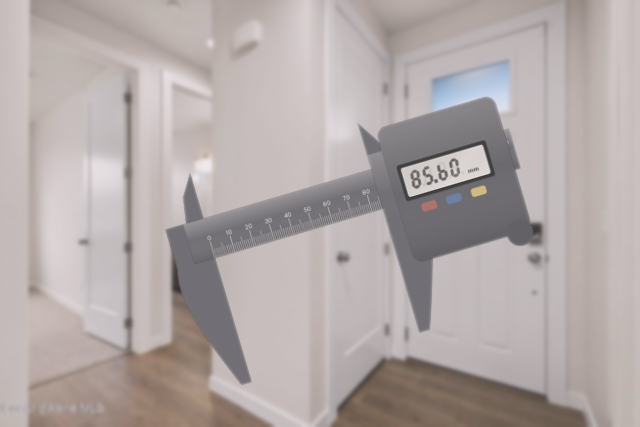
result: 85.60 mm
